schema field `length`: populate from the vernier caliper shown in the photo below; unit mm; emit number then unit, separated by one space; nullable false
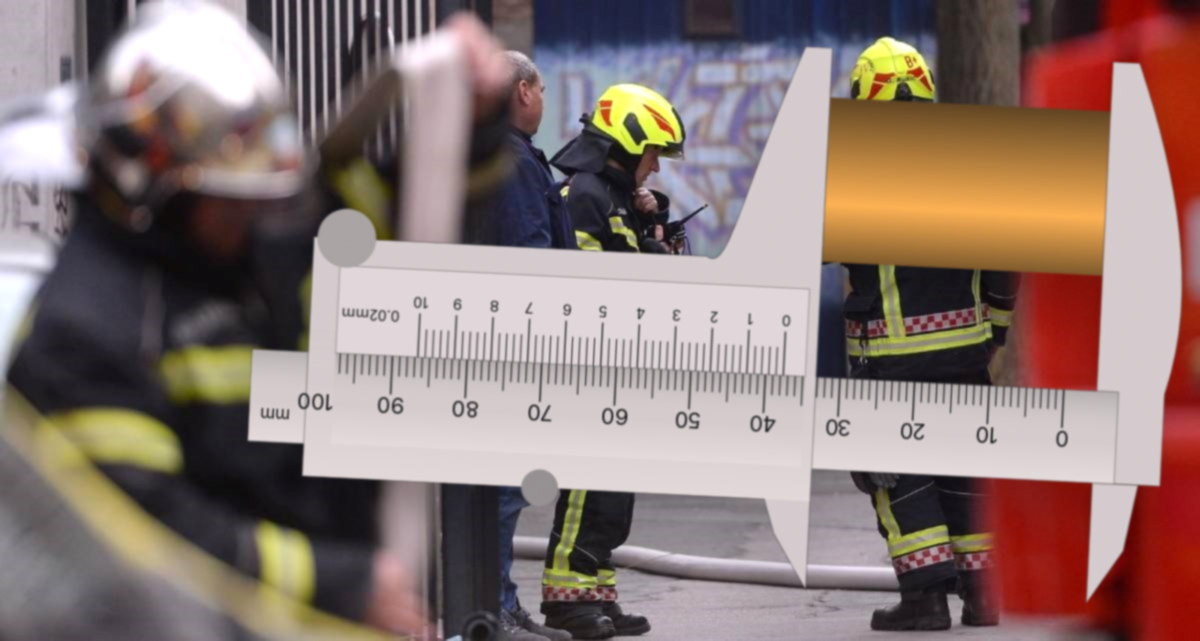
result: 37.6 mm
